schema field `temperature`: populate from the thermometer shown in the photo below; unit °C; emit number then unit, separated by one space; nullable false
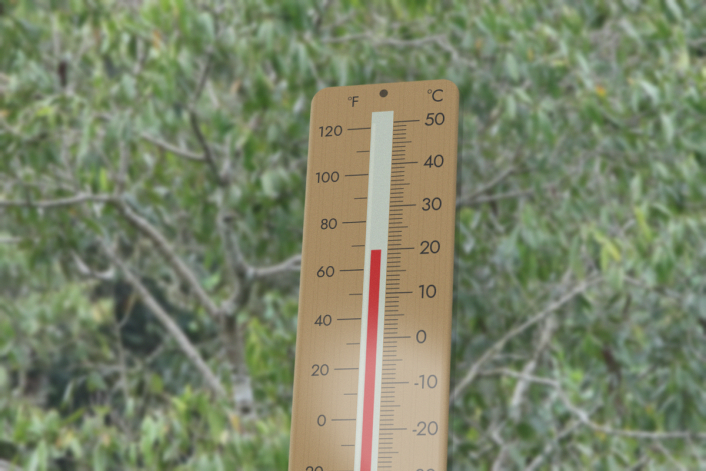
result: 20 °C
